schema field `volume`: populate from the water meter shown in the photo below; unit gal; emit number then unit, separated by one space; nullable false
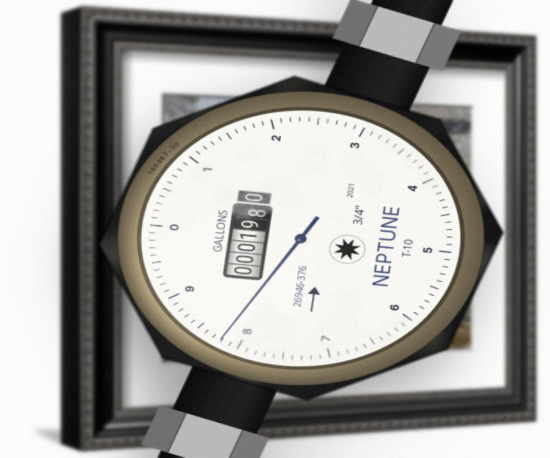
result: 1978.2 gal
